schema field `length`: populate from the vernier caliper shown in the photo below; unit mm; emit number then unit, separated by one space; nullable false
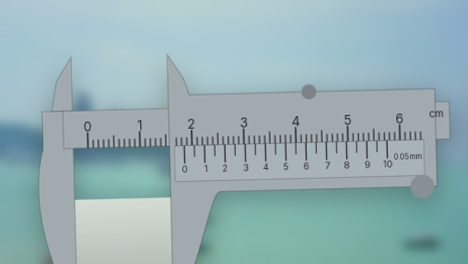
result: 18.5 mm
